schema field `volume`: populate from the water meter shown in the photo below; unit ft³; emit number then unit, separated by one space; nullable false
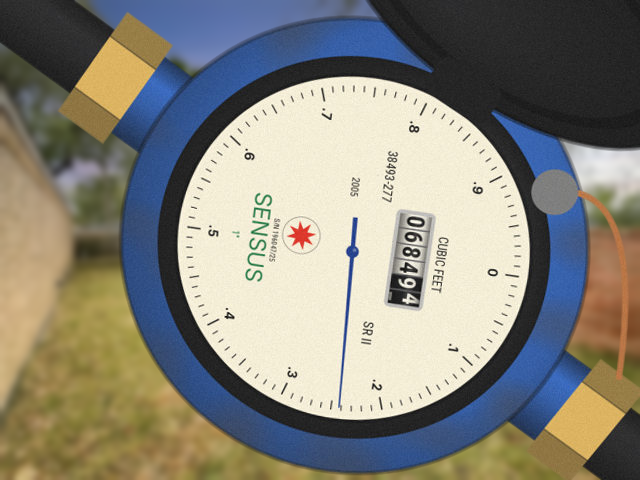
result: 68494.24 ft³
